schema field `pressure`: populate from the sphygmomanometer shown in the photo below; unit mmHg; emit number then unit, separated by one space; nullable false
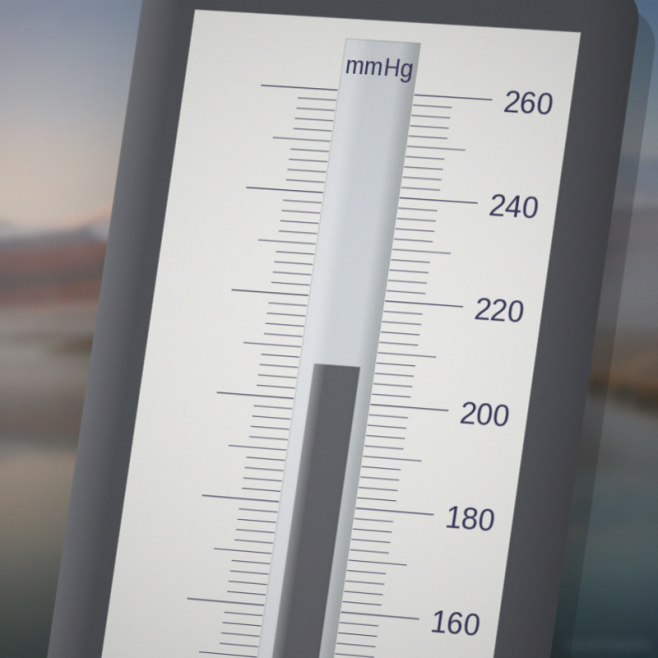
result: 207 mmHg
